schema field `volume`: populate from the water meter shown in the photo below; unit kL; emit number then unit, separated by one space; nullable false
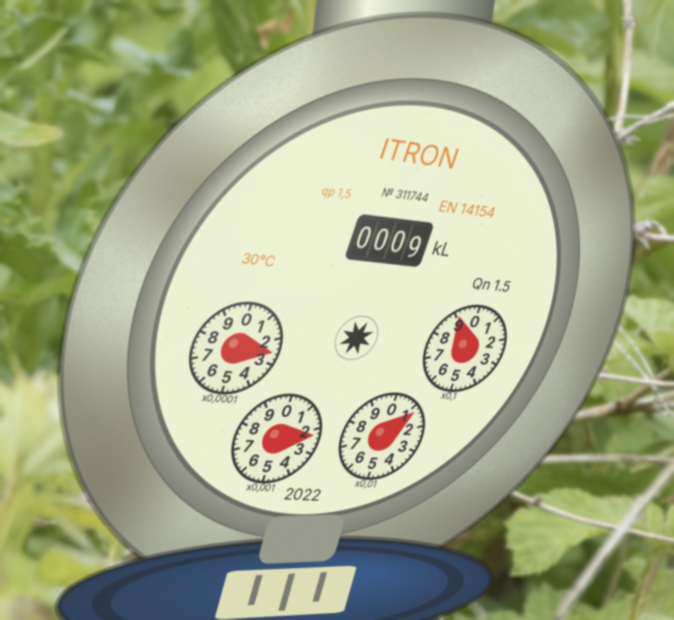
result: 8.9122 kL
